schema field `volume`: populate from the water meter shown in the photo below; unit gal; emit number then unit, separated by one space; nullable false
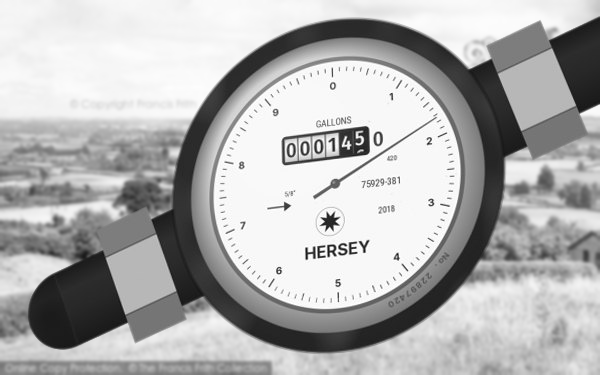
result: 1451.7 gal
